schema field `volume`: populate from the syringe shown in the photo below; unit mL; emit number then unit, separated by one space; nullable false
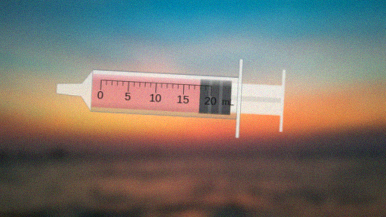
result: 18 mL
